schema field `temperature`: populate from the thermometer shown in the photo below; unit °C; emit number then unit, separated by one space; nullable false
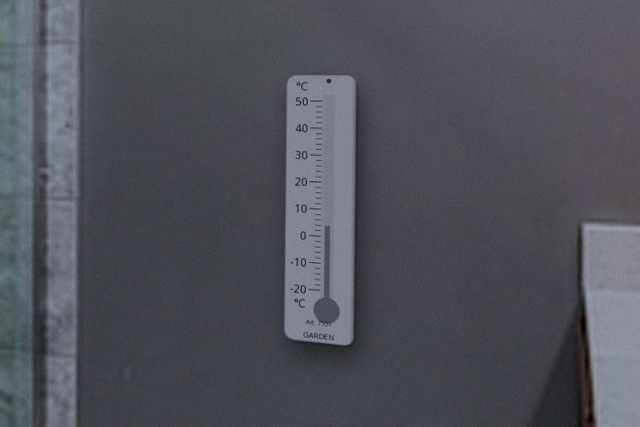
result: 4 °C
